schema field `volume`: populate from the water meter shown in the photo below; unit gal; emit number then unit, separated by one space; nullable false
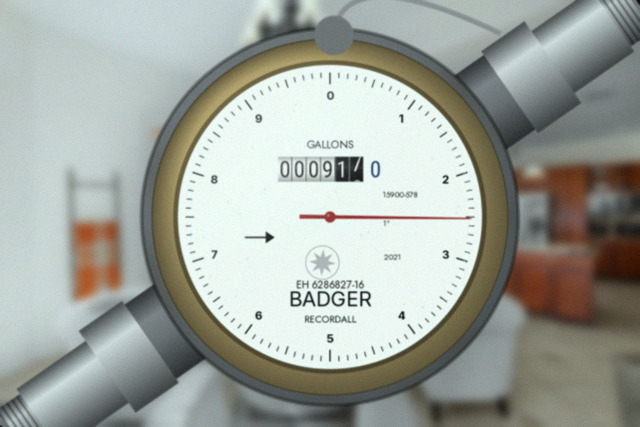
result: 9172.5 gal
